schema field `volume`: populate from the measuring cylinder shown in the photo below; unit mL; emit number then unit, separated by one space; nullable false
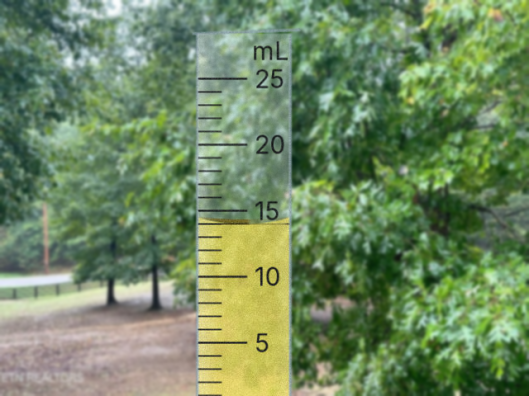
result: 14 mL
